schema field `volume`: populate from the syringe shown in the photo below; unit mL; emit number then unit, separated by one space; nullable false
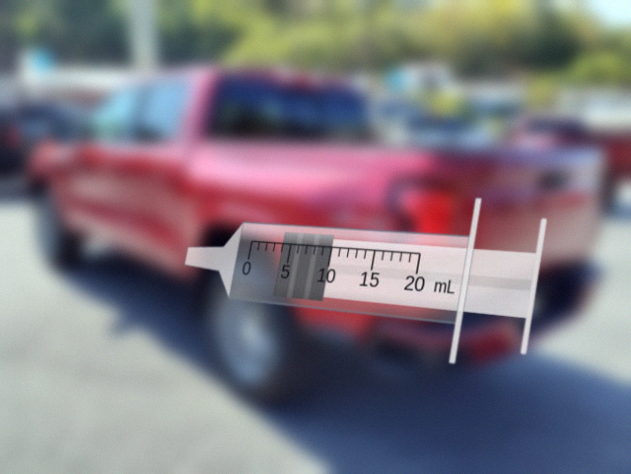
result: 4 mL
